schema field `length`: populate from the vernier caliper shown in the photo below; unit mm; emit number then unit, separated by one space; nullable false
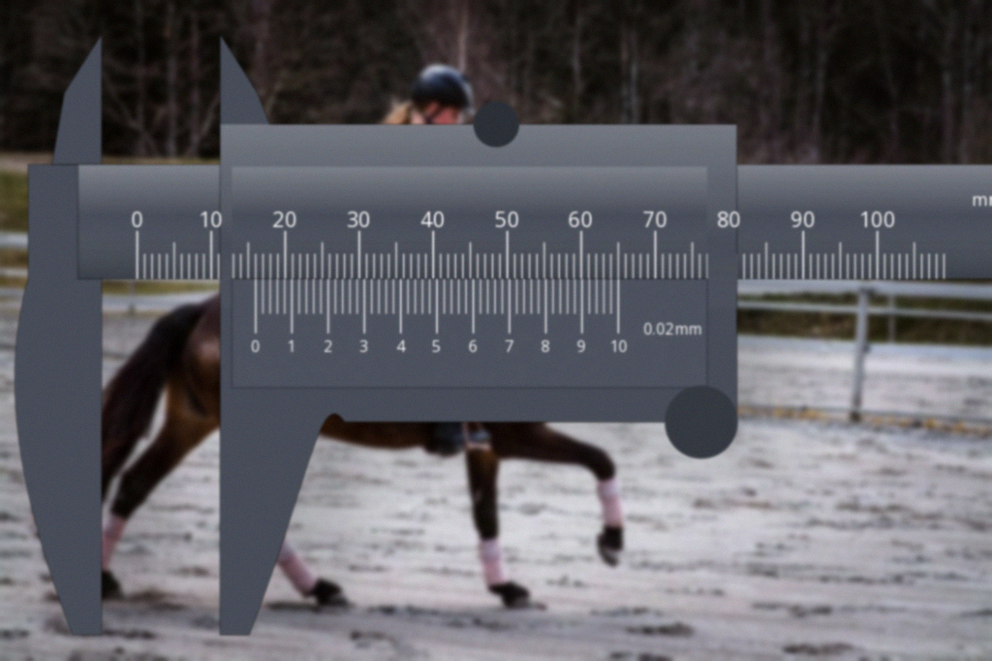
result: 16.0 mm
